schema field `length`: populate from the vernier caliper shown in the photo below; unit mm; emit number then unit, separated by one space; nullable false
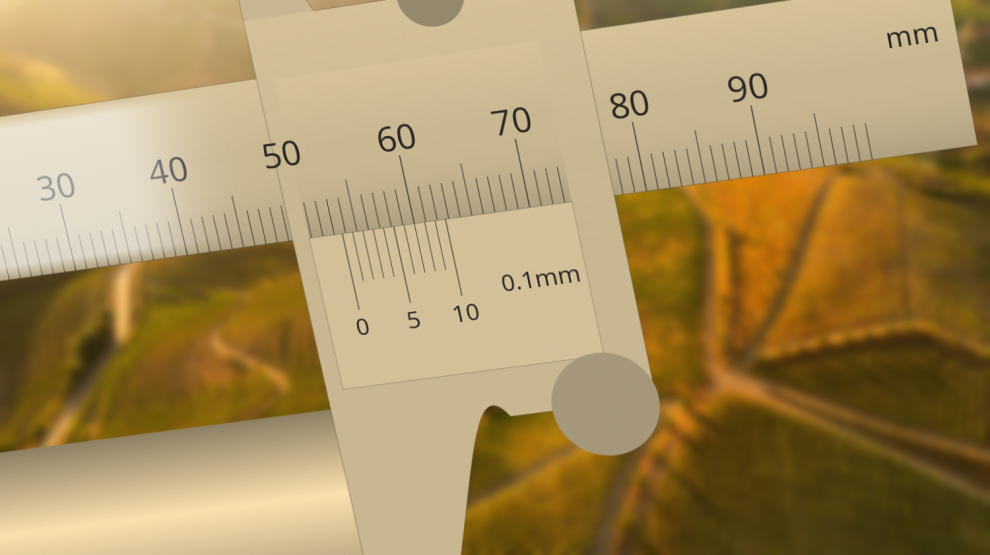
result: 53.7 mm
